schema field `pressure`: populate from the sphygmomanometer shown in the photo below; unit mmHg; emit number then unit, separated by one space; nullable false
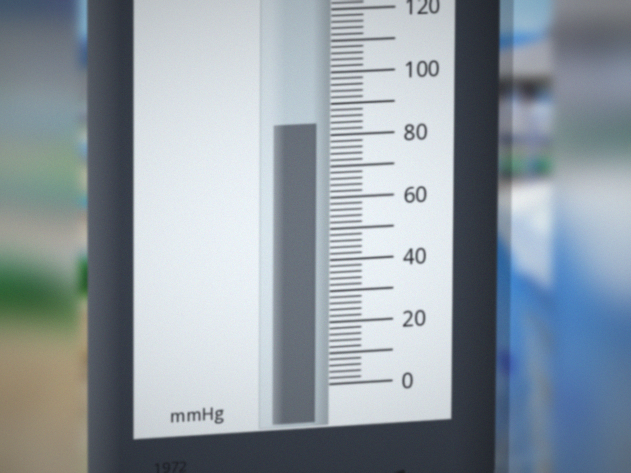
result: 84 mmHg
